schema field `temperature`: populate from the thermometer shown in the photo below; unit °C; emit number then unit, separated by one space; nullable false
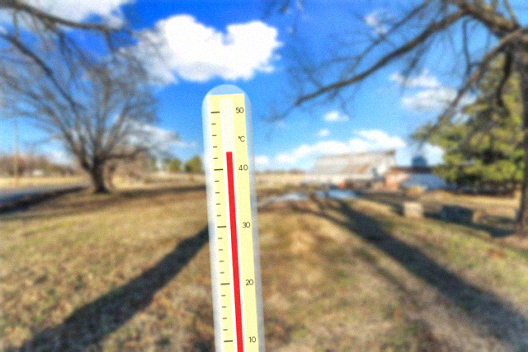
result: 43 °C
